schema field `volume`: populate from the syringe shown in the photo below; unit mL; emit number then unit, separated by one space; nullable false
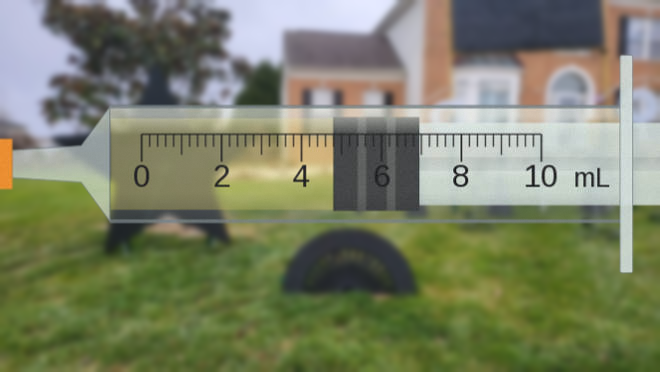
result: 4.8 mL
